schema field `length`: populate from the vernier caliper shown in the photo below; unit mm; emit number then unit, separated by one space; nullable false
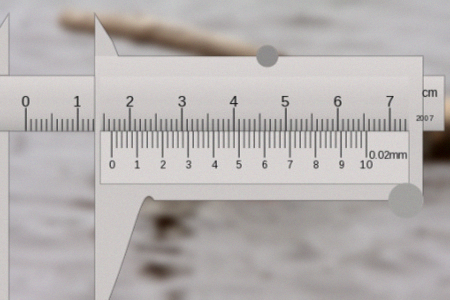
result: 16.5 mm
